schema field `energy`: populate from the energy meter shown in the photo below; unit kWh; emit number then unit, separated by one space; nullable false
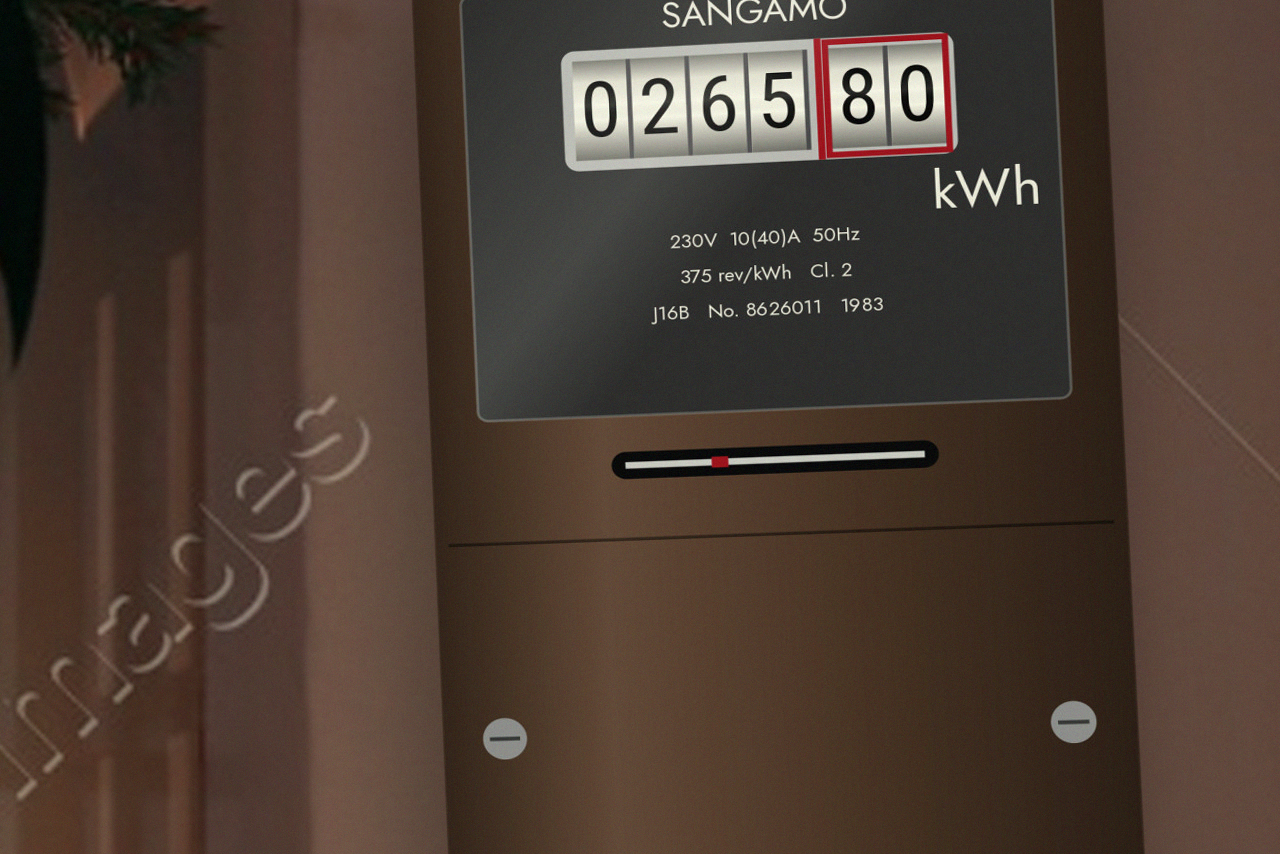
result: 265.80 kWh
